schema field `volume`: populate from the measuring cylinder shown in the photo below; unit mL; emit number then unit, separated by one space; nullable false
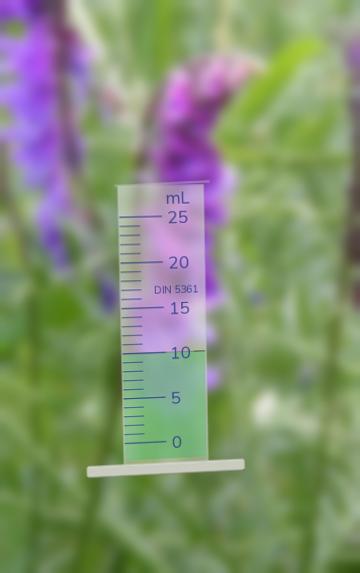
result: 10 mL
